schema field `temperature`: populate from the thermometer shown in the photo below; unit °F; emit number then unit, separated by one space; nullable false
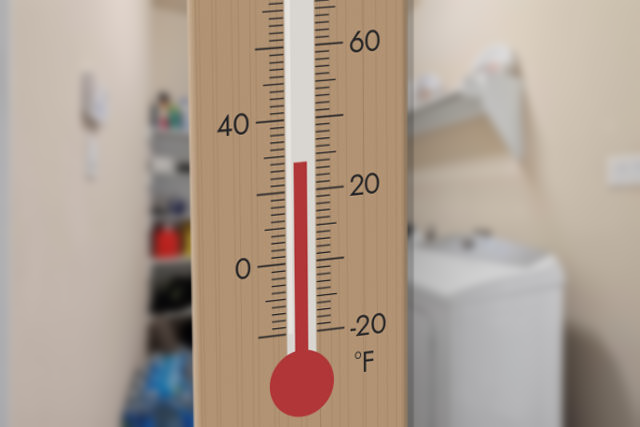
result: 28 °F
